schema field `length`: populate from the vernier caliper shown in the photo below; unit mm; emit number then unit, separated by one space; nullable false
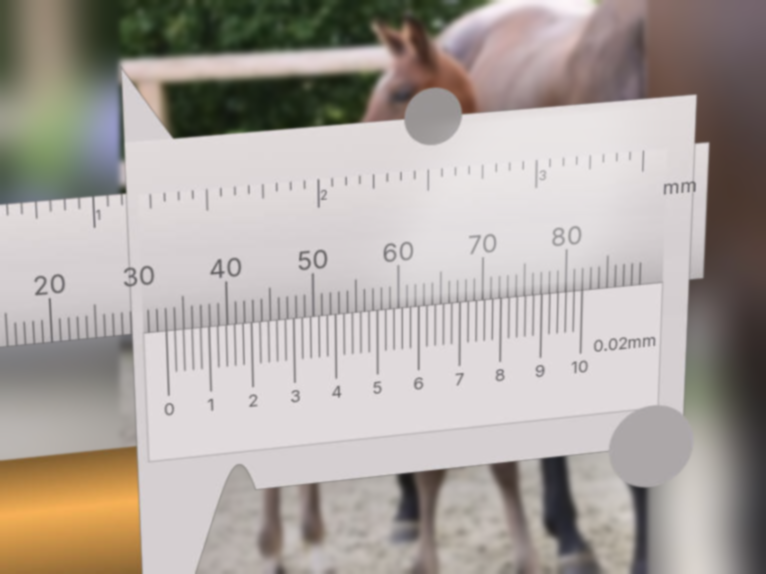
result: 33.0 mm
